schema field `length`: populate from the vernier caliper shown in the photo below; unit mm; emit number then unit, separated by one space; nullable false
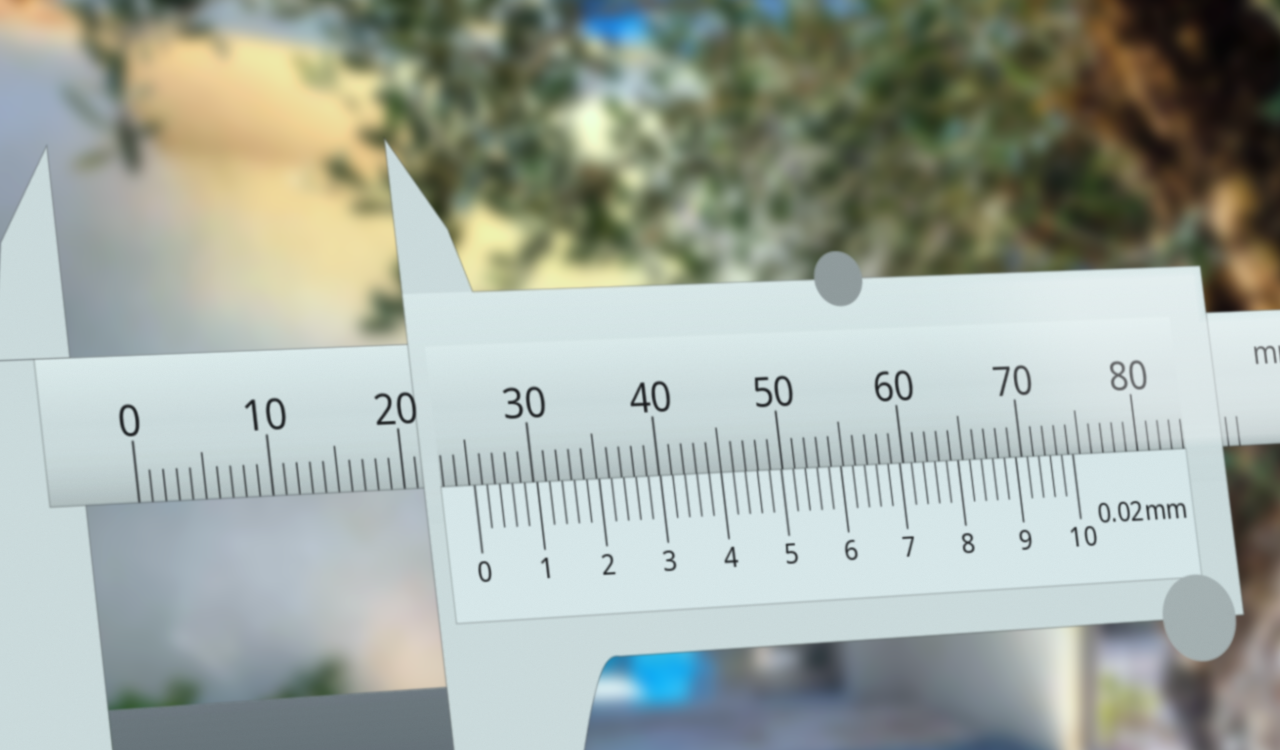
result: 25.4 mm
